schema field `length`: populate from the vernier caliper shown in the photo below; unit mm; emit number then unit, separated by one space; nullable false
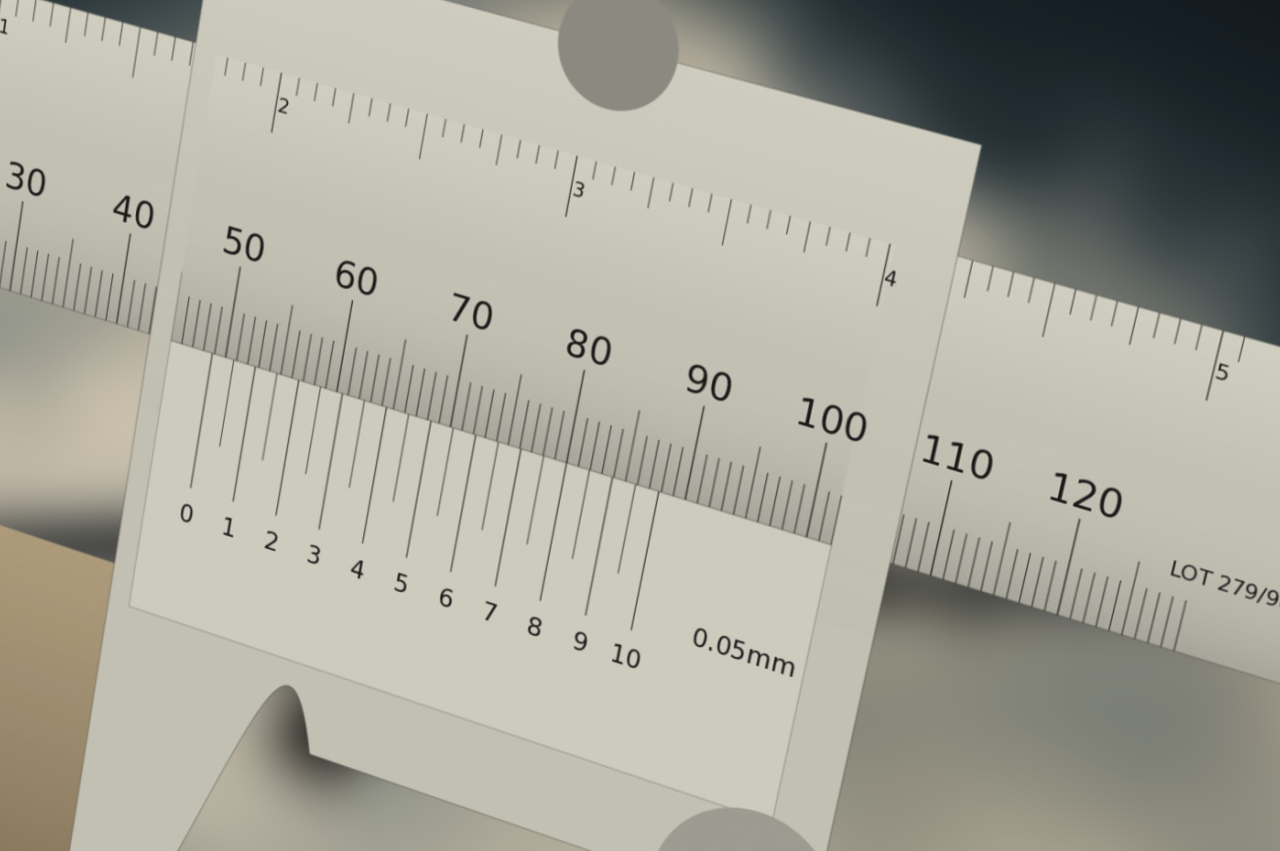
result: 48.8 mm
